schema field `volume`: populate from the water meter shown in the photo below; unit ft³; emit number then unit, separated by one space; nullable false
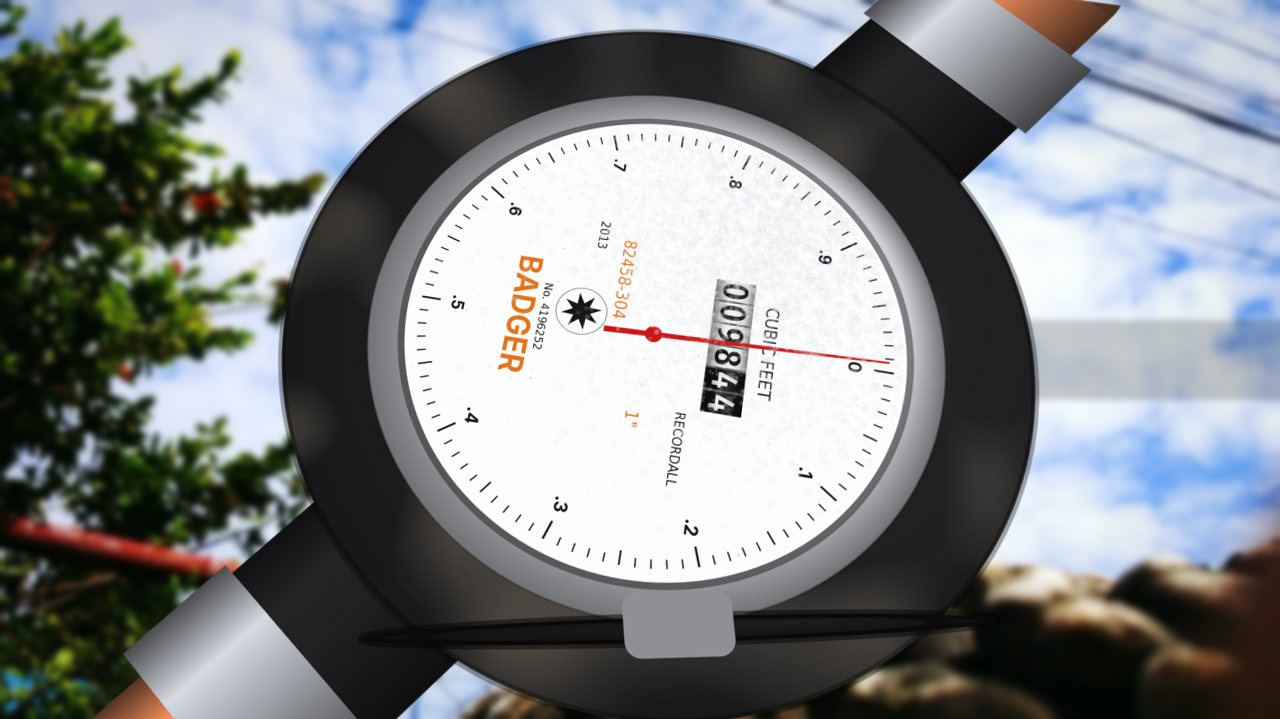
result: 9843.99 ft³
